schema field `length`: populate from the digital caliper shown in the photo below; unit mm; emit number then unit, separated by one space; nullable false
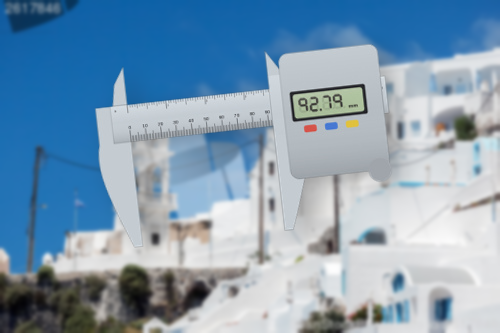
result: 92.79 mm
